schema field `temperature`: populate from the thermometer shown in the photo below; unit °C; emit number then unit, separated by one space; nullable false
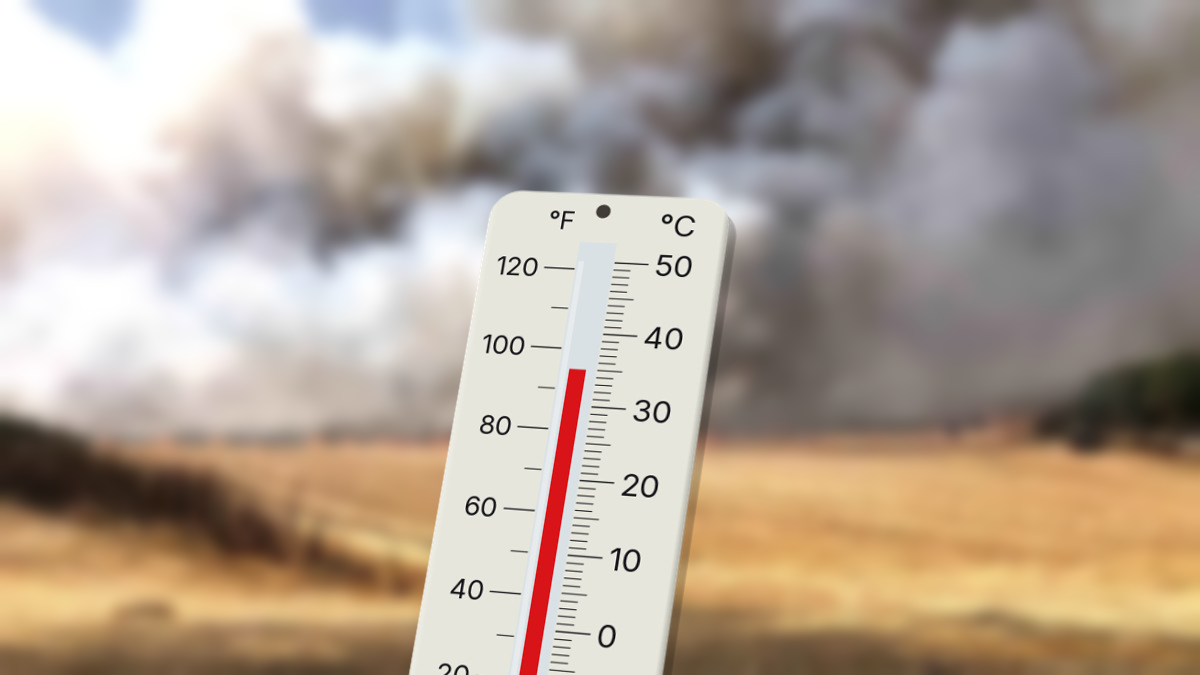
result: 35 °C
